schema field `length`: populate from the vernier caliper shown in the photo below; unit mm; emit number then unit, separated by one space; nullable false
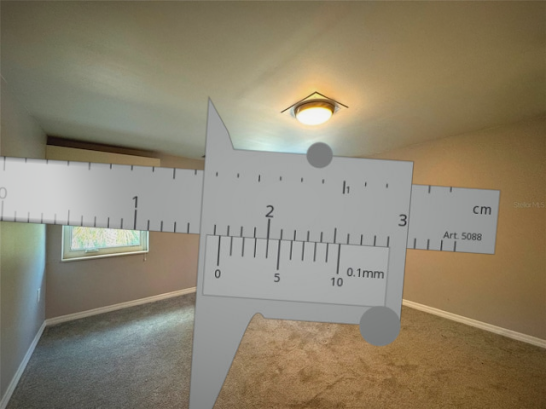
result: 16.4 mm
